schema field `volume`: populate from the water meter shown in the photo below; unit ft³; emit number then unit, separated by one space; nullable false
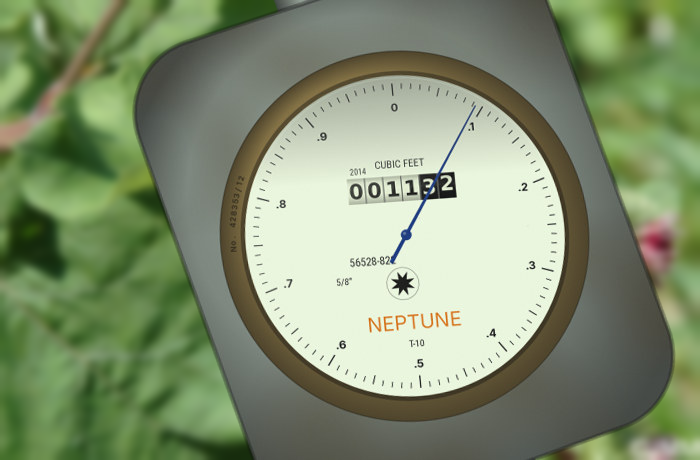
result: 1132.09 ft³
